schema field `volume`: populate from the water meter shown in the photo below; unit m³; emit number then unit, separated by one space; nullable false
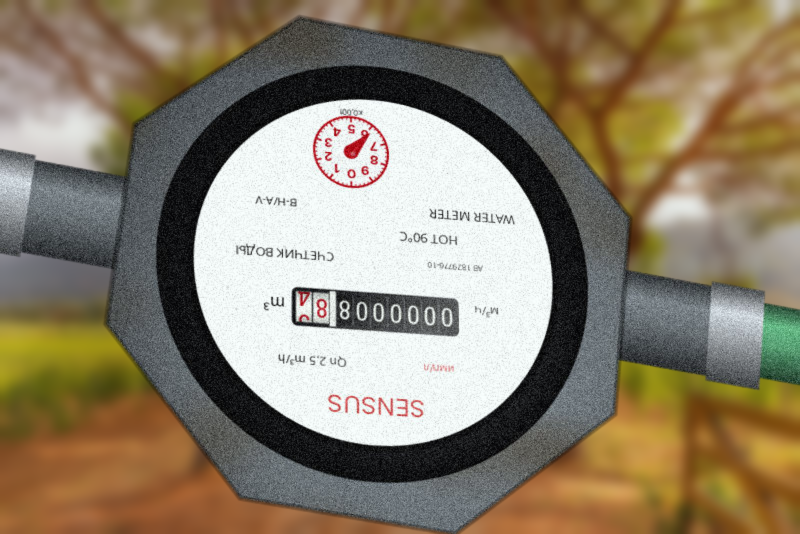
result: 8.836 m³
